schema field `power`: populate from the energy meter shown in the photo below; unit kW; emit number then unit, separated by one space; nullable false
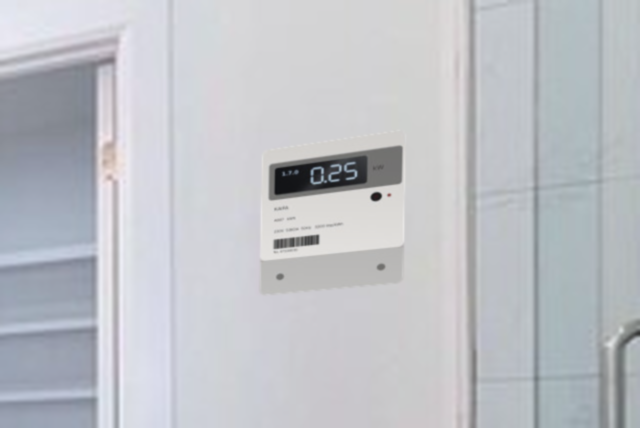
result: 0.25 kW
